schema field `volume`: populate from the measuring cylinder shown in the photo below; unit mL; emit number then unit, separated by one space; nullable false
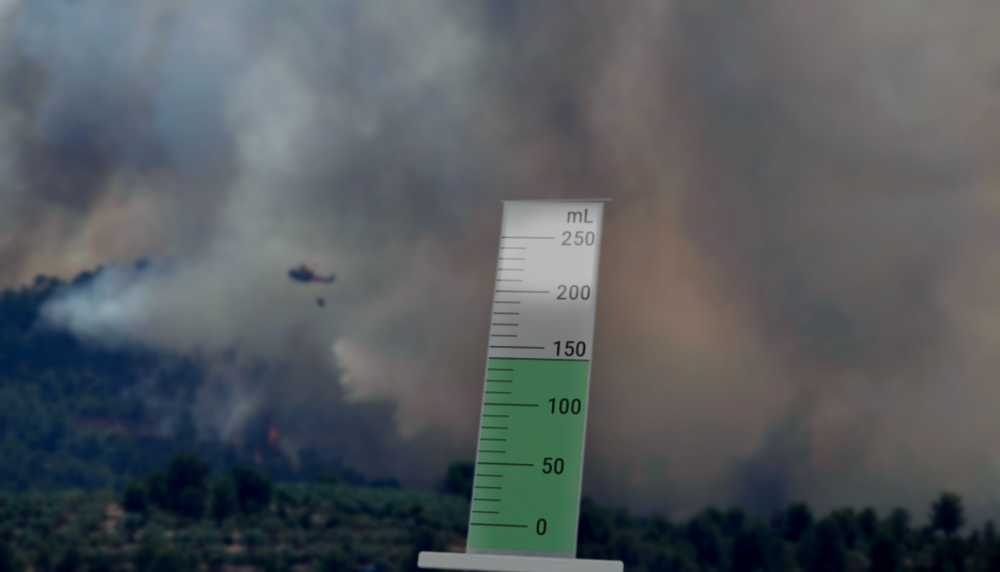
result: 140 mL
